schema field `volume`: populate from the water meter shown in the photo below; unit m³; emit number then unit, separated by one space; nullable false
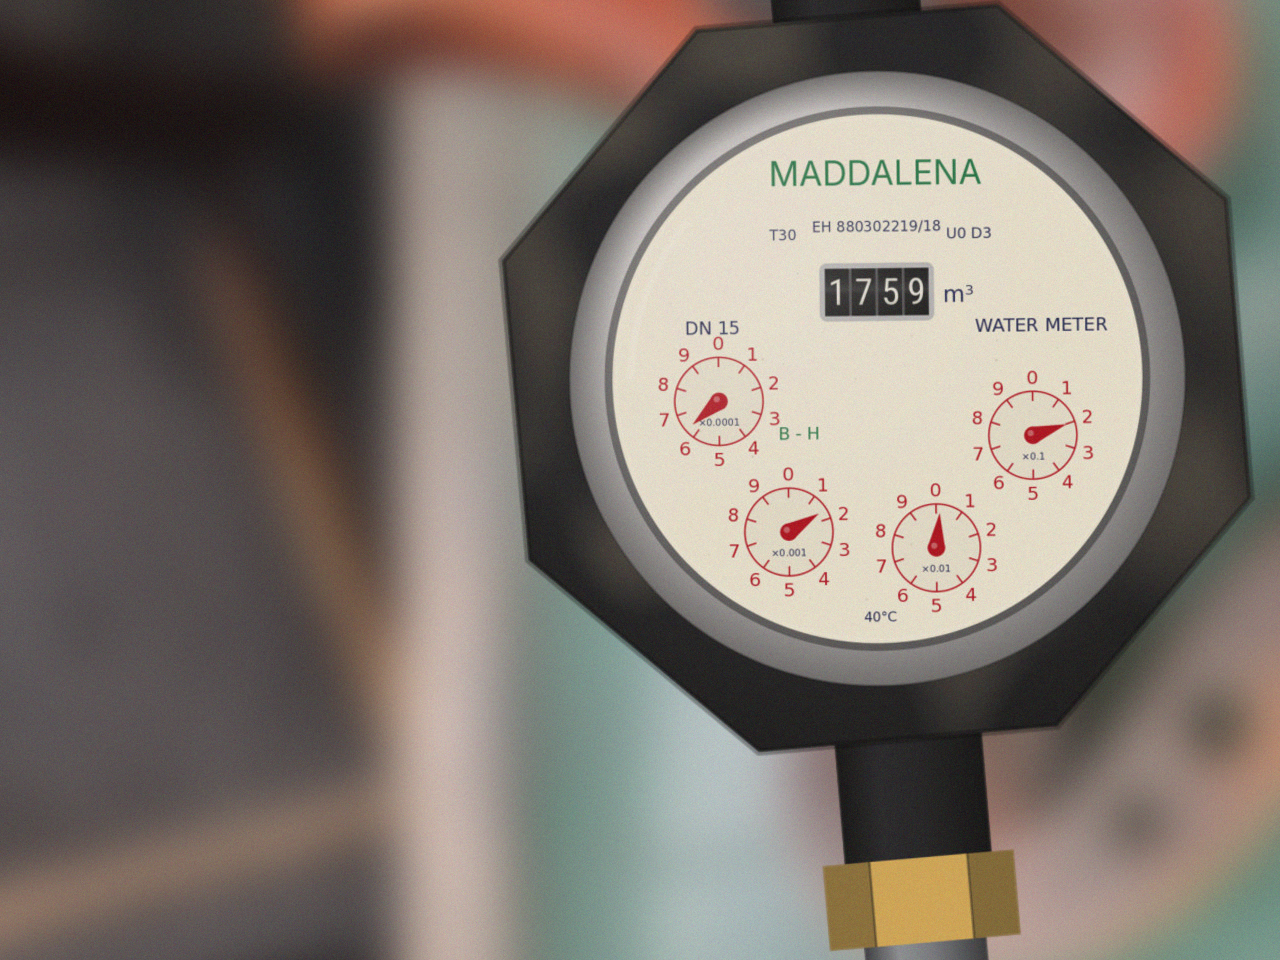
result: 1759.2016 m³
